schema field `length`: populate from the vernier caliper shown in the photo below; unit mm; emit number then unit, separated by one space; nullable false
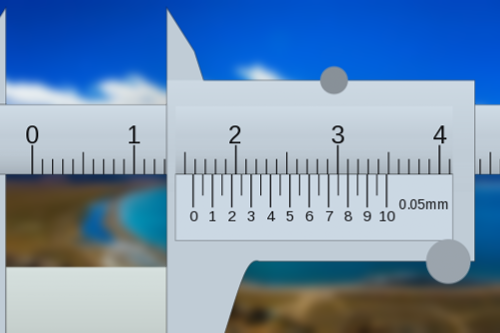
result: 15.8 mm
